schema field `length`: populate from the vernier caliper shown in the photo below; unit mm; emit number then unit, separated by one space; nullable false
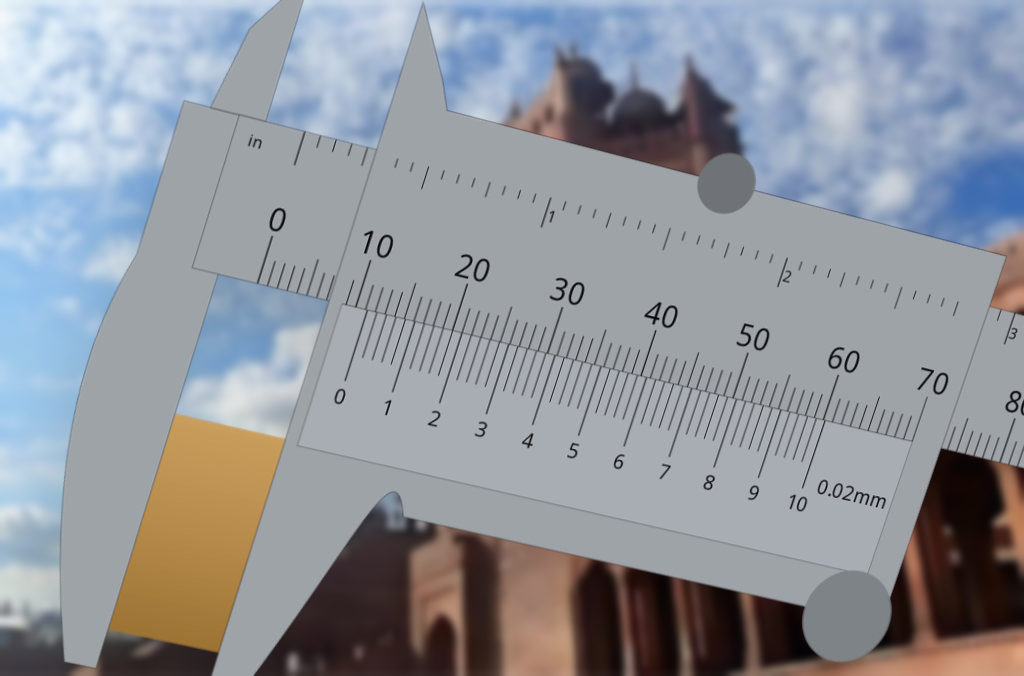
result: 11.2 mm
